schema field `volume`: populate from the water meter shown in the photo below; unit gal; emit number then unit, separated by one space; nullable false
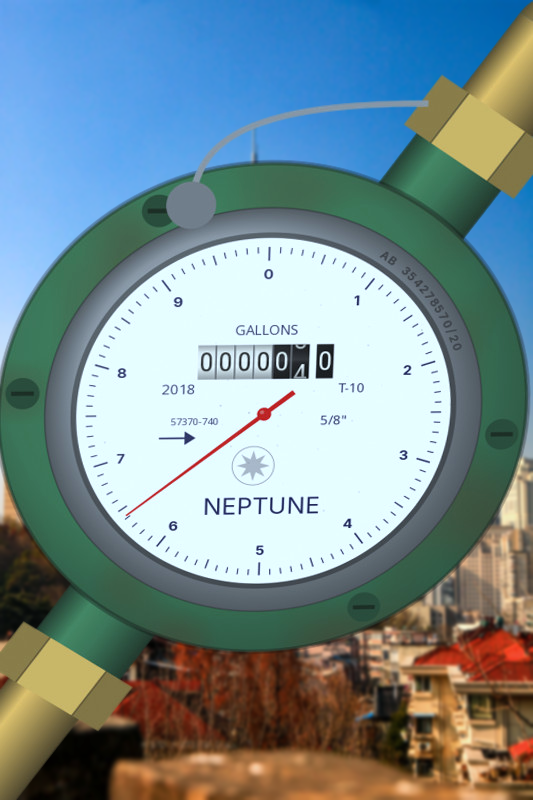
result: 36.4 gal
